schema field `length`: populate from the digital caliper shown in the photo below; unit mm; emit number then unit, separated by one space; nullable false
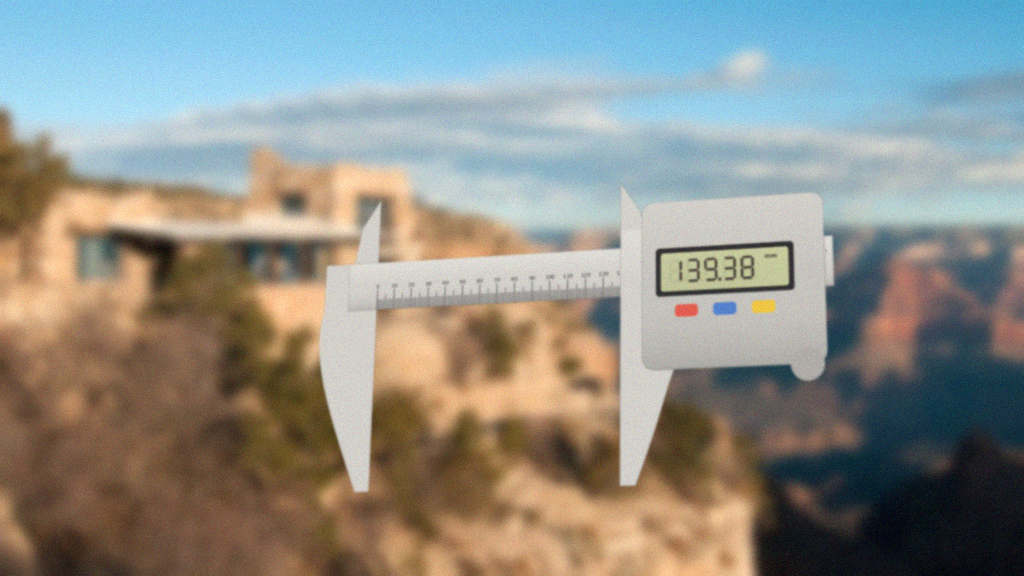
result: 139.38 mm
